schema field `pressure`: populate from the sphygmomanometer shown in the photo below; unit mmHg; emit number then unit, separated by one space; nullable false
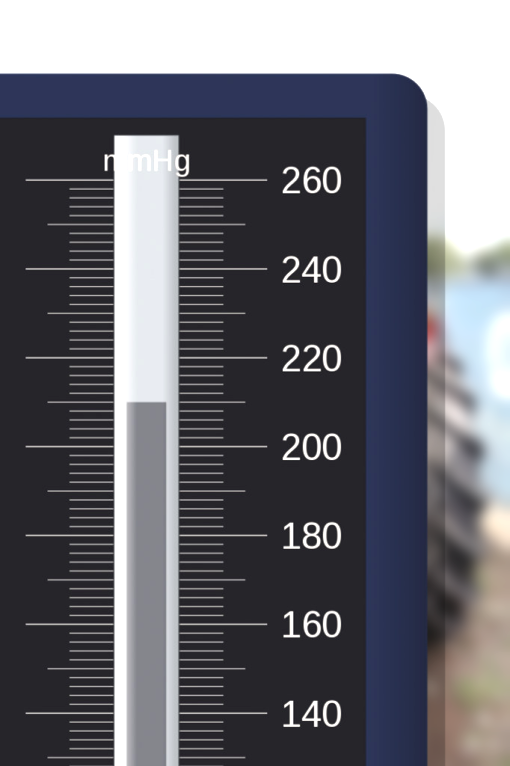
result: 210 mmHg
